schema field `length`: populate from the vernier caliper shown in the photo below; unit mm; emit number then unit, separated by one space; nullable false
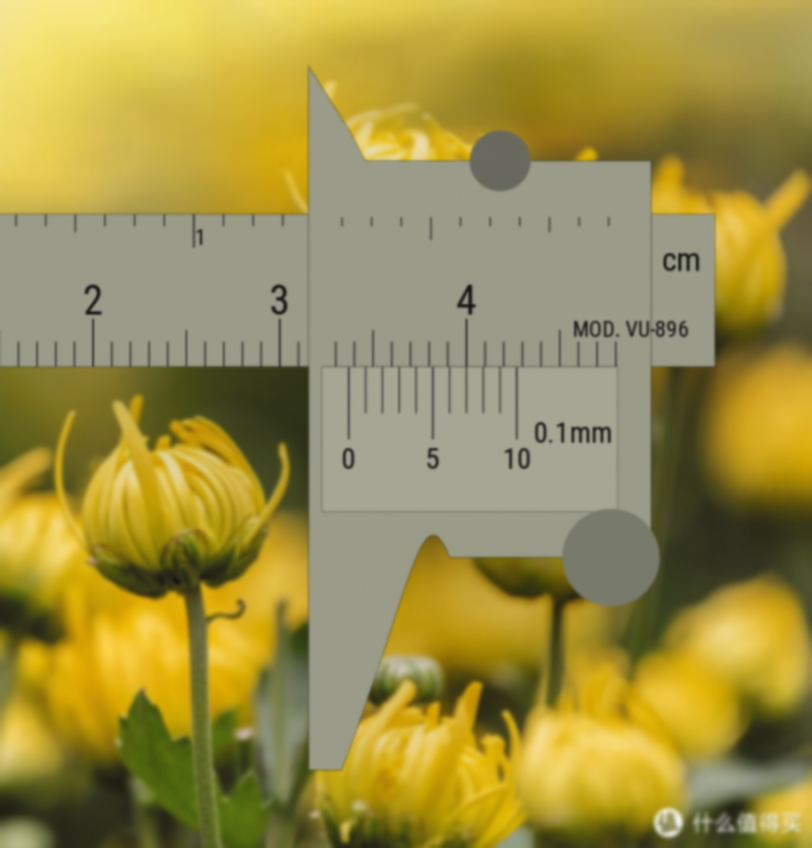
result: 33.7 mm
